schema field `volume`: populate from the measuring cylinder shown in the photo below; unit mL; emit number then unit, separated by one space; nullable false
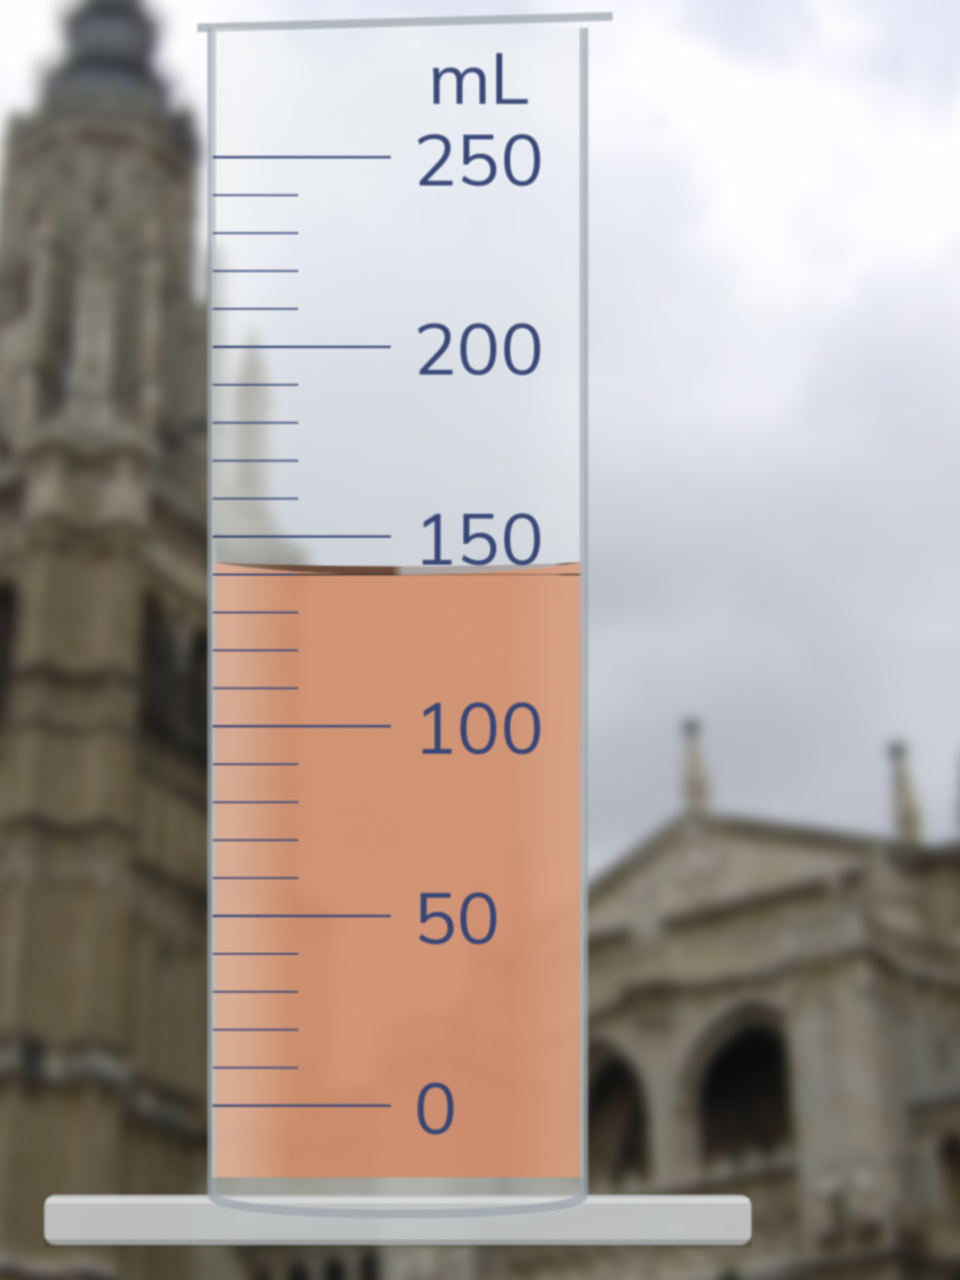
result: 140 mL
